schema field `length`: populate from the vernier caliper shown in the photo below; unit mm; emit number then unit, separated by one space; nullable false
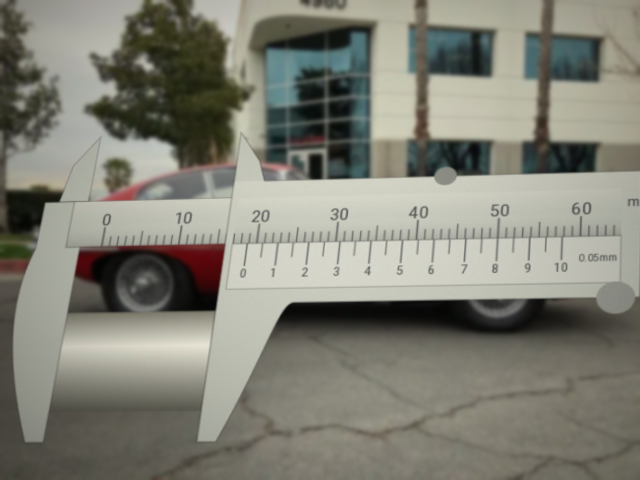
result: 18.8 mm
